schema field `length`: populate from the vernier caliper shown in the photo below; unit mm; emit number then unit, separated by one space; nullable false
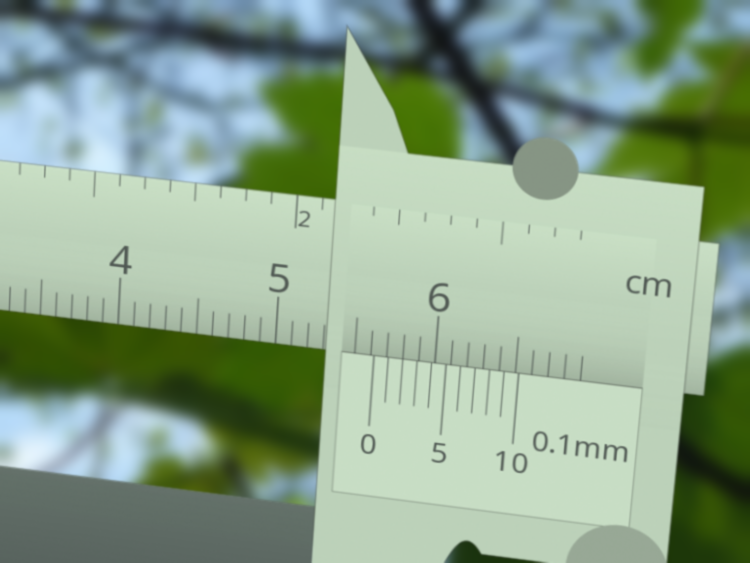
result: 56.2 mm
